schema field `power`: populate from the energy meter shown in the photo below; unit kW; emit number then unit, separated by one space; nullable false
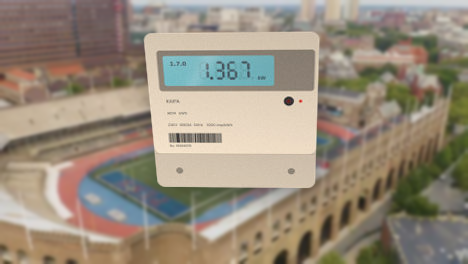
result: 1.367 kW
